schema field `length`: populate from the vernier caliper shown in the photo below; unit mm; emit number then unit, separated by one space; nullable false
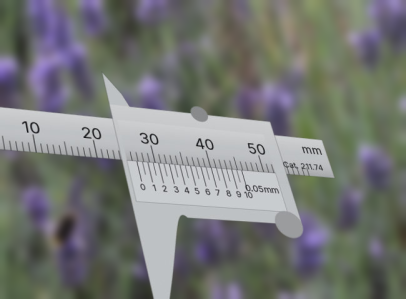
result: 26.8 mm
